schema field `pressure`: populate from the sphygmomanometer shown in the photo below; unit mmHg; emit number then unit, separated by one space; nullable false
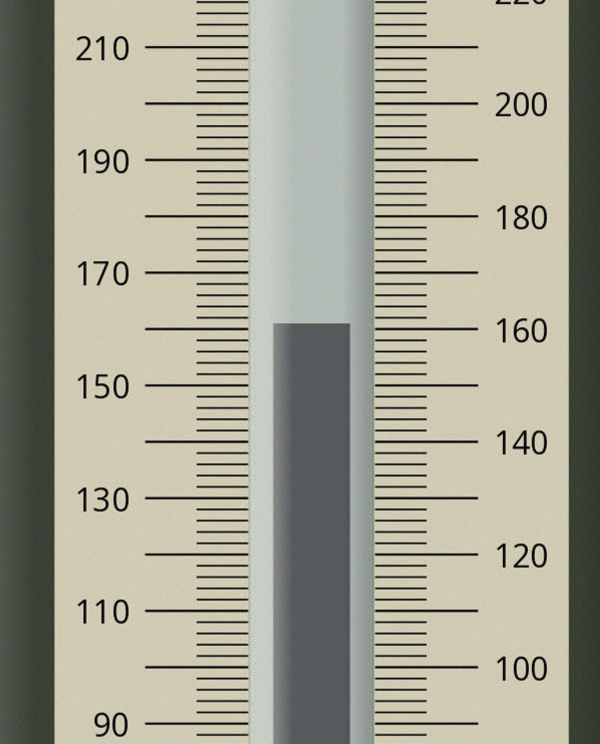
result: 161 mmHg
